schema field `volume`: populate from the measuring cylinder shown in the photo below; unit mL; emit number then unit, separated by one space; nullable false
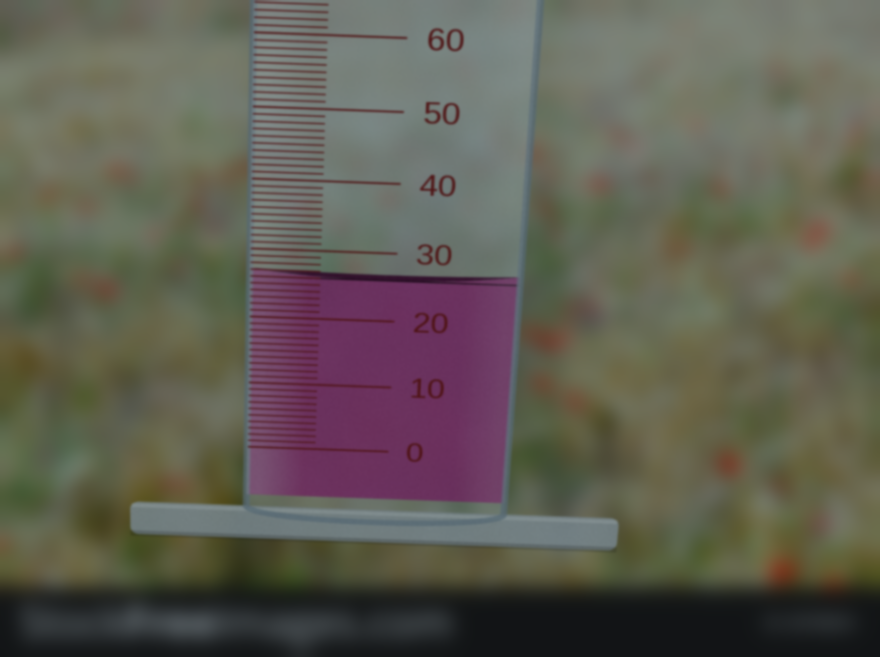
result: 26 mL
